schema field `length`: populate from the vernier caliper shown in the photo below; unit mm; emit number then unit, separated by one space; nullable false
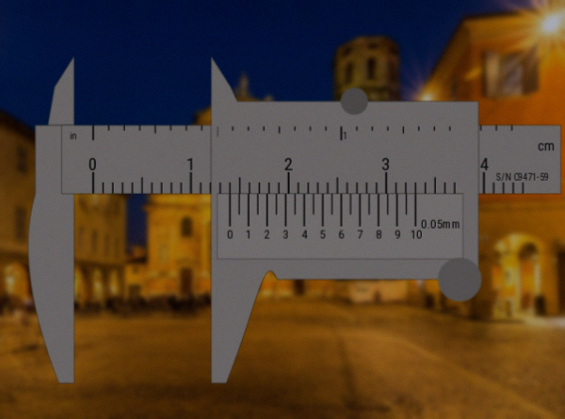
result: 14.0 mm
